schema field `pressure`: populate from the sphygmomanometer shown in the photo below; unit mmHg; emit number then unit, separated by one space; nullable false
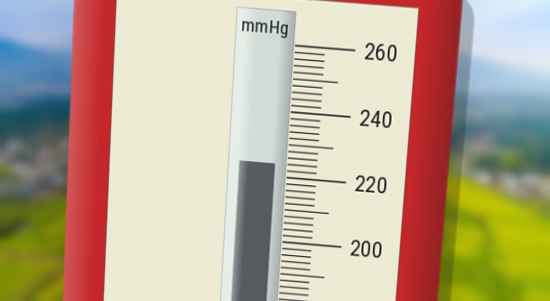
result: 224 mmHg
